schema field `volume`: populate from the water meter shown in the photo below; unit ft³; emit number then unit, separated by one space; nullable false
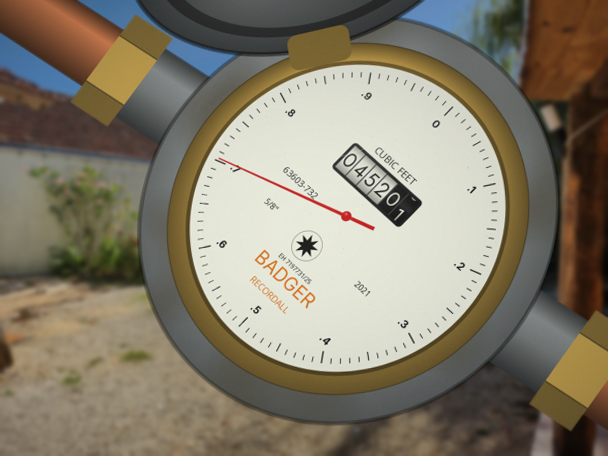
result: 45200.70 ft³
